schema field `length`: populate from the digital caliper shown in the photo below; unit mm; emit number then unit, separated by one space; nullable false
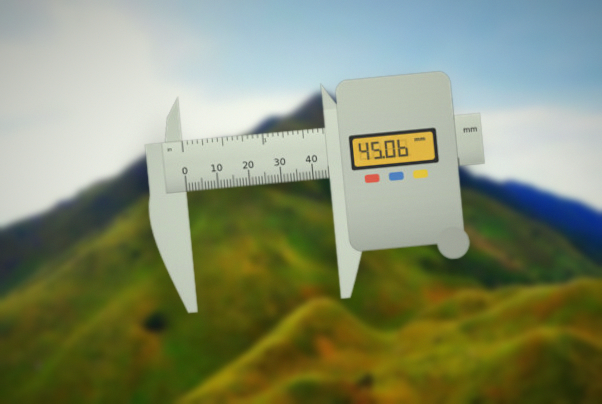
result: 45.06 mm
